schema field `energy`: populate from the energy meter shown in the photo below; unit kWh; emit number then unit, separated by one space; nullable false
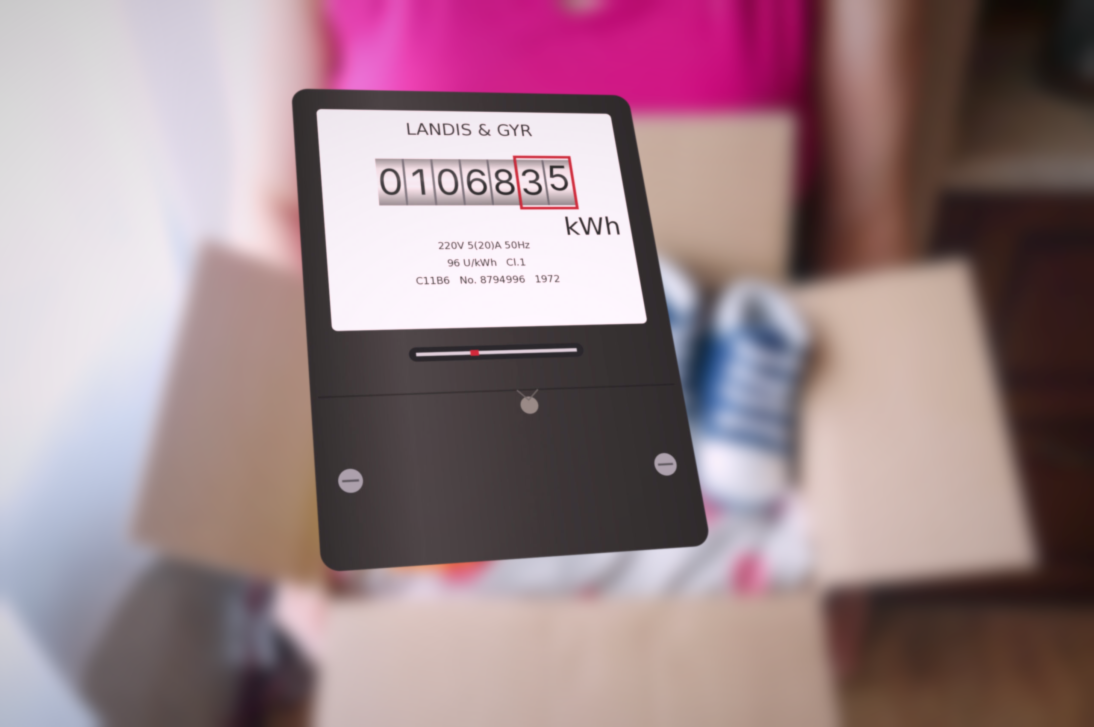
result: 1068.35 kWh
